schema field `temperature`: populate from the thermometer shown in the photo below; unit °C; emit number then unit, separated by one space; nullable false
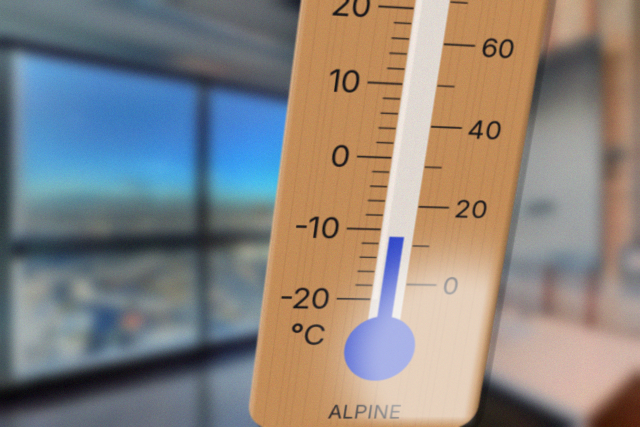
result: -11 °C
